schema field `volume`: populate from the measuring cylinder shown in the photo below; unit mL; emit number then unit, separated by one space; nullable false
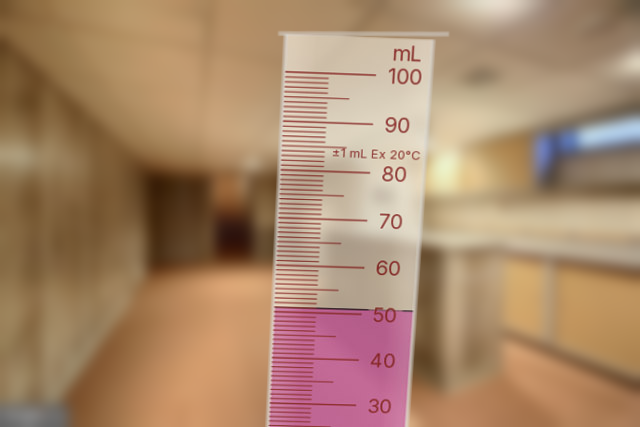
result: 51 mL
